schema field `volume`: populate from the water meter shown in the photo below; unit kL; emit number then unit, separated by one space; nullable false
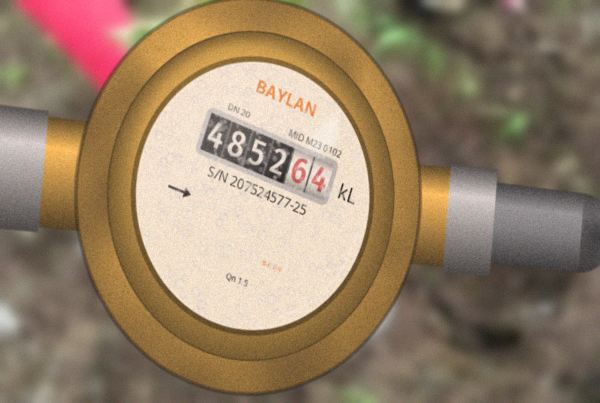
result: 4852.64 kL
